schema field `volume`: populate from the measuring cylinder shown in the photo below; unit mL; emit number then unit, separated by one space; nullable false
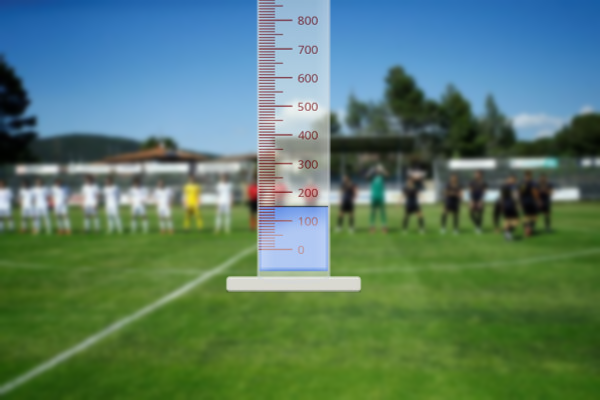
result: 150 mL
